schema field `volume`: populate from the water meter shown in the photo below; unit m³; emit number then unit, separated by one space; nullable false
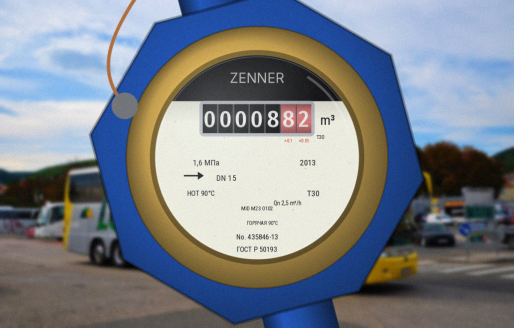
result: 8.82 m³
